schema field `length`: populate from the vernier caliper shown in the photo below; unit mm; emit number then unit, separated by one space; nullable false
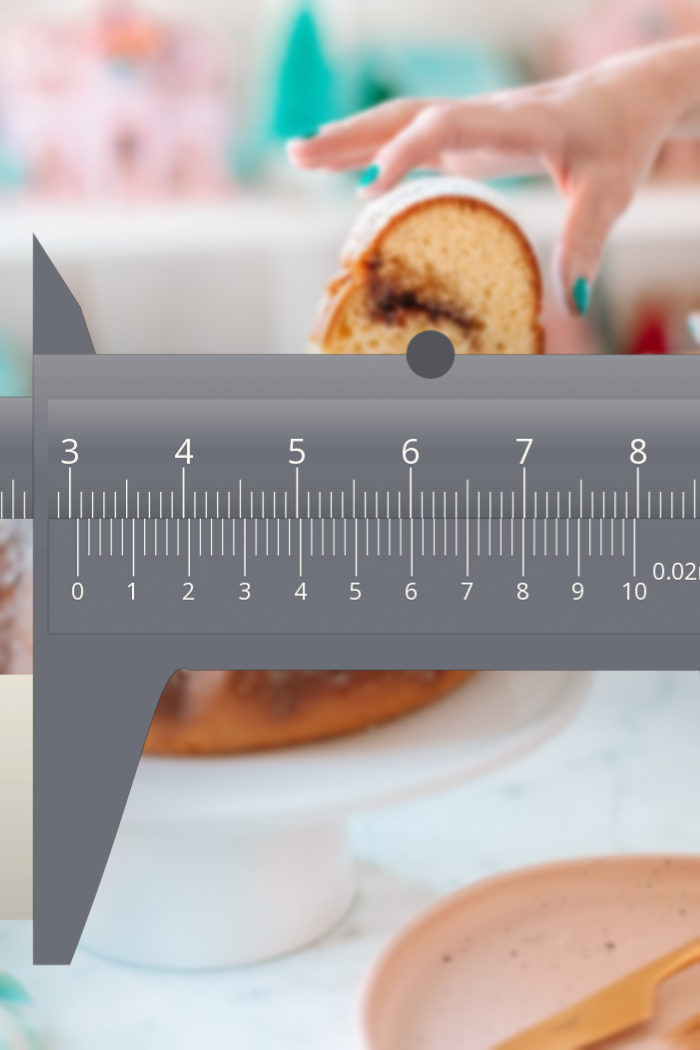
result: 30.7 mm
